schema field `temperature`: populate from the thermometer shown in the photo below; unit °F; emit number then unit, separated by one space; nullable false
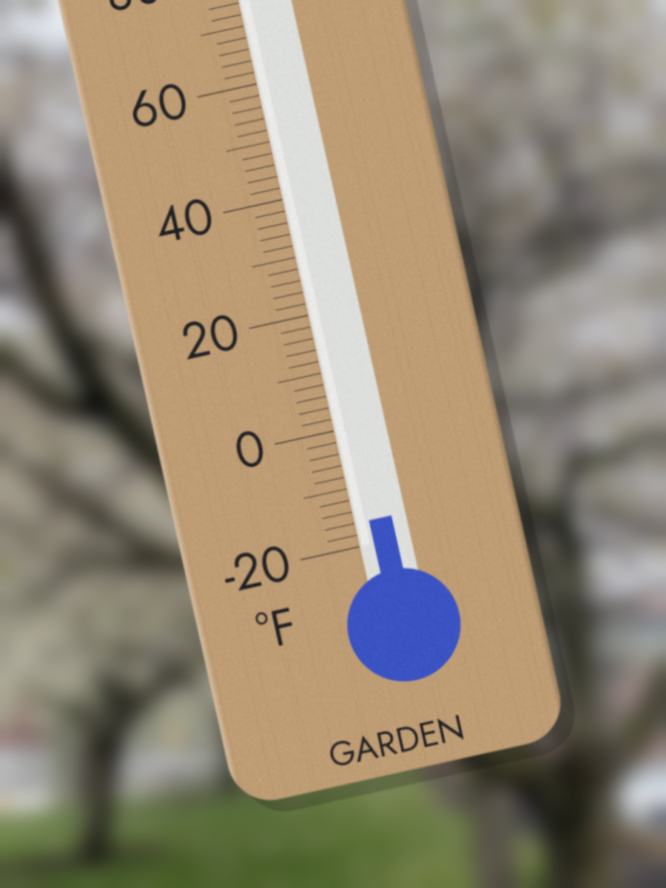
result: -16 °F
